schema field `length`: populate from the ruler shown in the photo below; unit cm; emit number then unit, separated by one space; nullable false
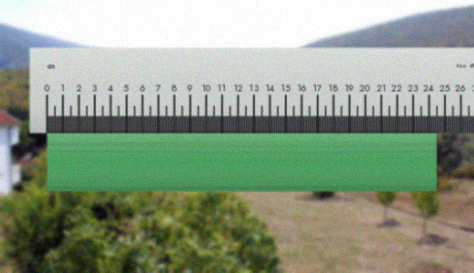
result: 24.5 cm
